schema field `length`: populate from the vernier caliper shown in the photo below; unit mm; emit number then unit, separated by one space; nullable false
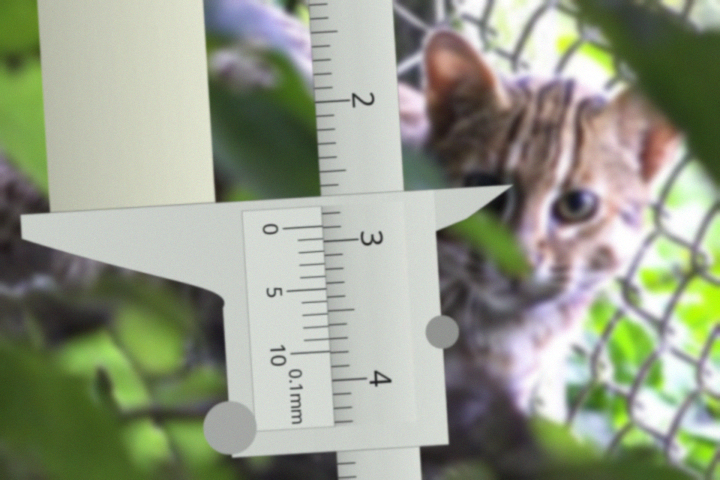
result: 28.9 mm
